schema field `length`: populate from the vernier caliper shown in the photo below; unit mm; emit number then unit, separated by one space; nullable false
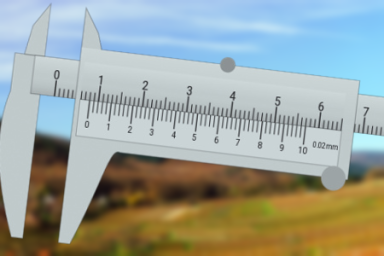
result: 8.0 mm
